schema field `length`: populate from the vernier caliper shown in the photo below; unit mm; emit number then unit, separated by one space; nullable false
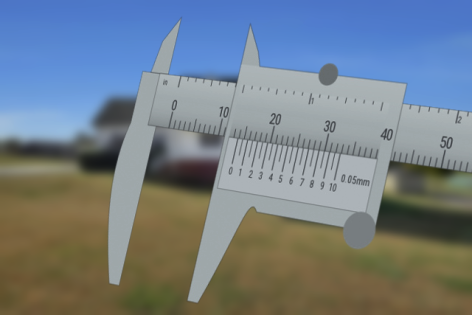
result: 13.8 mm
